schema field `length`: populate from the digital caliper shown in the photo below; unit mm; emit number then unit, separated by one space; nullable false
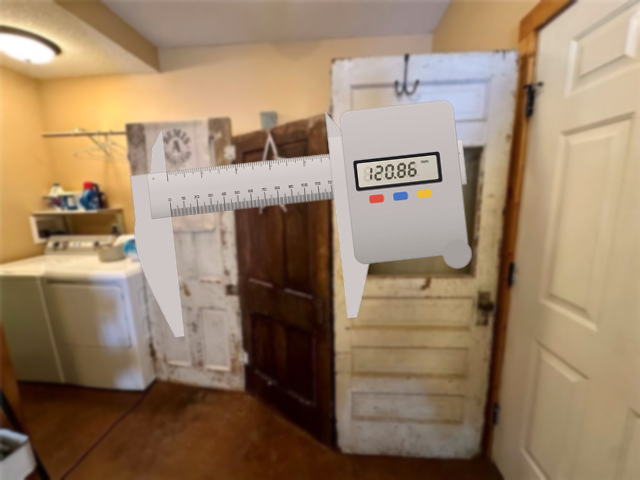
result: 120.86 mm
